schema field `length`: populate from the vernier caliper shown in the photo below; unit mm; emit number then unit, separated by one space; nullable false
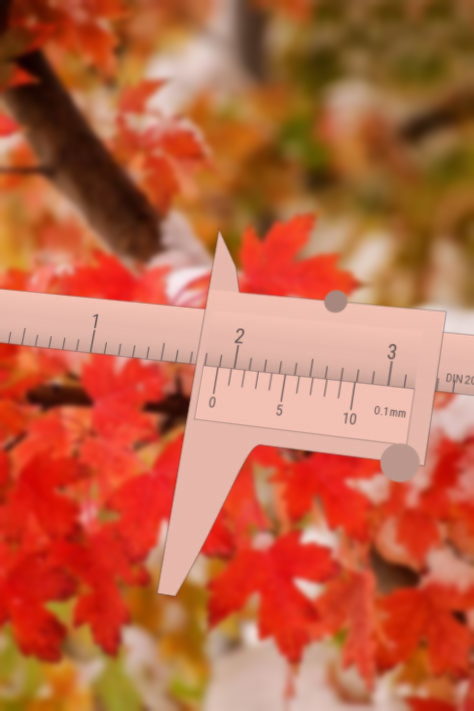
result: 18.9 mm
